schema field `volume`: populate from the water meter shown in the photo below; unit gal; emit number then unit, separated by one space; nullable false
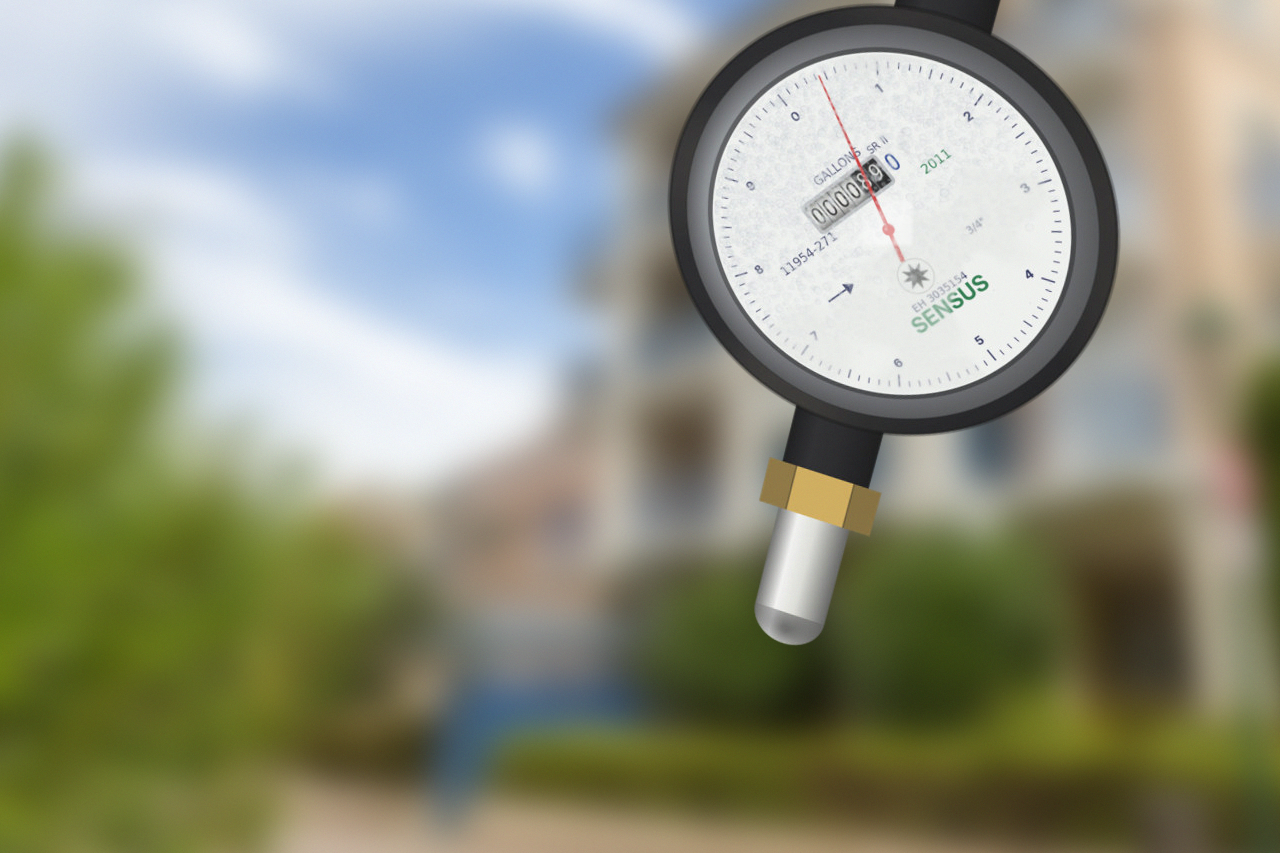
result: 890.4 gal
